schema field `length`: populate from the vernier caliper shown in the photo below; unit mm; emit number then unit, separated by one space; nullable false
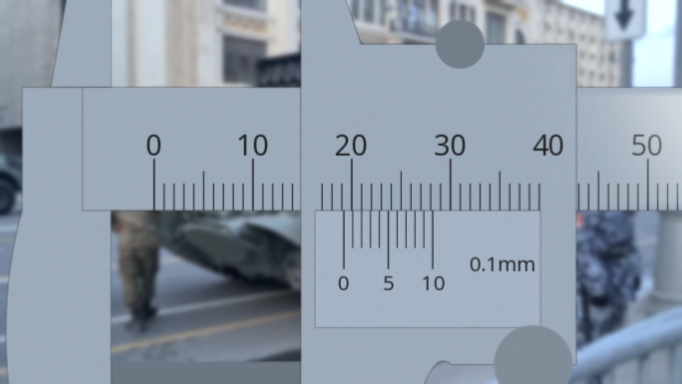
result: 19.2 mm
